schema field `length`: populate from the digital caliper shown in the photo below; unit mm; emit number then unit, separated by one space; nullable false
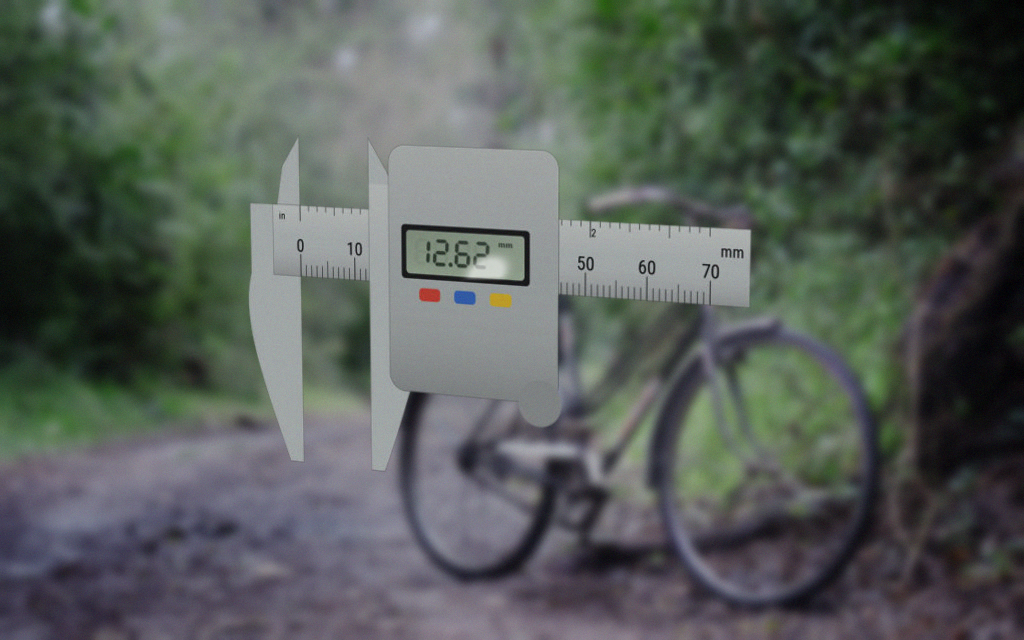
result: 12.62 mm
